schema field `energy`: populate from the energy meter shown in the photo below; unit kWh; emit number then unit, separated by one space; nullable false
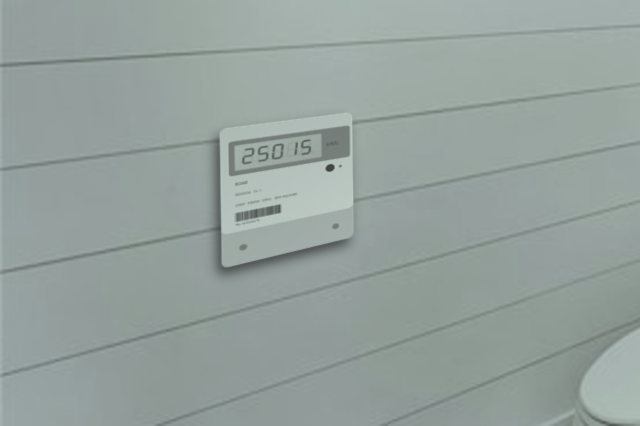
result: 25015 kWh
